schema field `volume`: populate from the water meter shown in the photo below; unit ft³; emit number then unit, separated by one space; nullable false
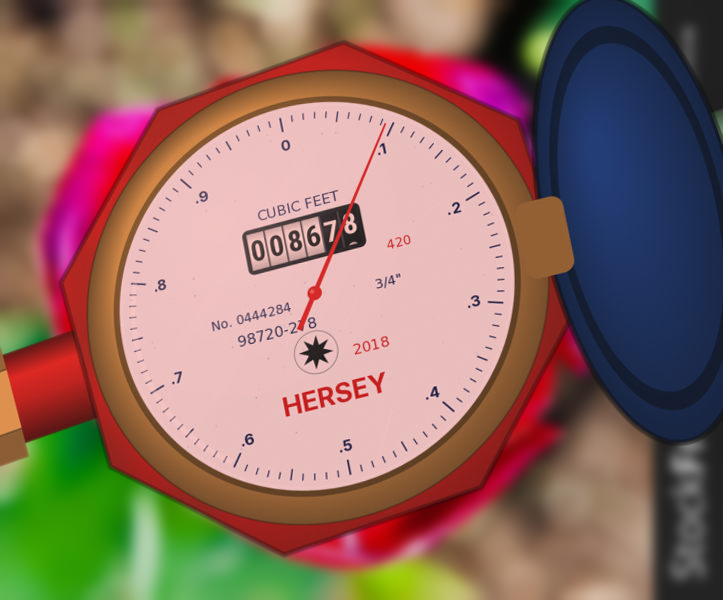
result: 8678.09 ft³
